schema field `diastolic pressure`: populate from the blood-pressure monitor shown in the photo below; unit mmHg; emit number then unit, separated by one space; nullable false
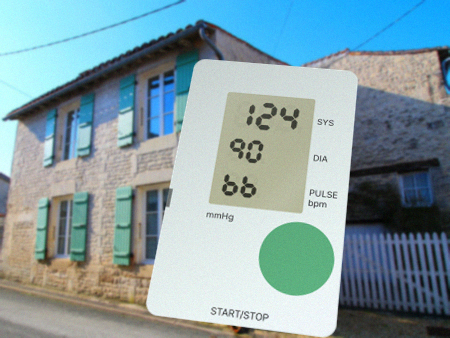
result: 90 mmHg
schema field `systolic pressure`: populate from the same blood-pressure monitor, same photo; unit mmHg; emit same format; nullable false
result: 124 mmHg
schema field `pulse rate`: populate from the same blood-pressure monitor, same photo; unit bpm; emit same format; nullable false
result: 66 bpm
